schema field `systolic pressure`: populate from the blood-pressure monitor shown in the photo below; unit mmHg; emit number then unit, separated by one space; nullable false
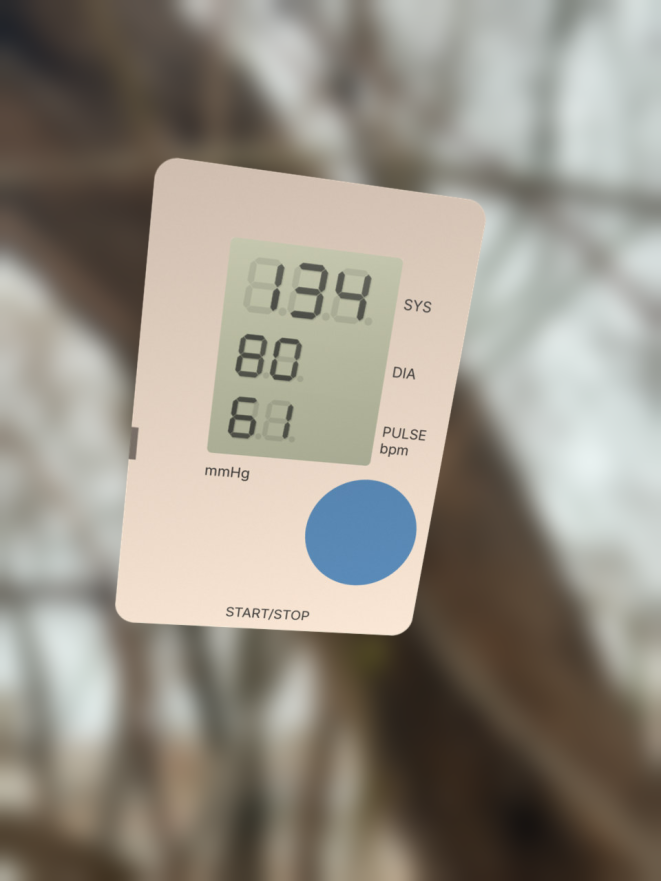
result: 134 mmHg
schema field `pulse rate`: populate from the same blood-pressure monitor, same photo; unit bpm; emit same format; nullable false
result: 61 bpm
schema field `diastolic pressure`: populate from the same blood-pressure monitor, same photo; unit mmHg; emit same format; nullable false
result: 80 mmHg
